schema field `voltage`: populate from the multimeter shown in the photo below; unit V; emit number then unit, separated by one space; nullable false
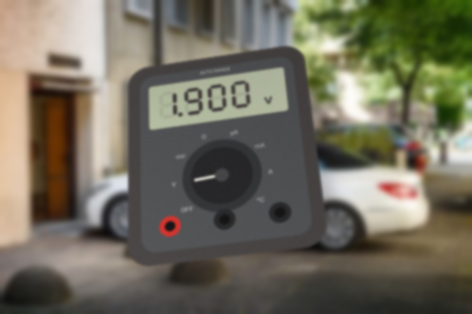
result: 1.900 V
